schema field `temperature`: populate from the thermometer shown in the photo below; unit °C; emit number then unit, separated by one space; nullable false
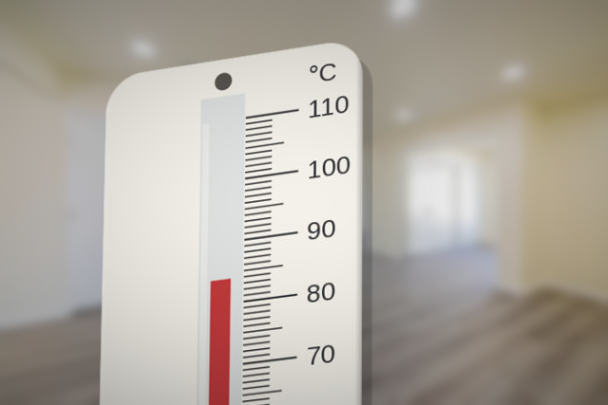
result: 84 °C
